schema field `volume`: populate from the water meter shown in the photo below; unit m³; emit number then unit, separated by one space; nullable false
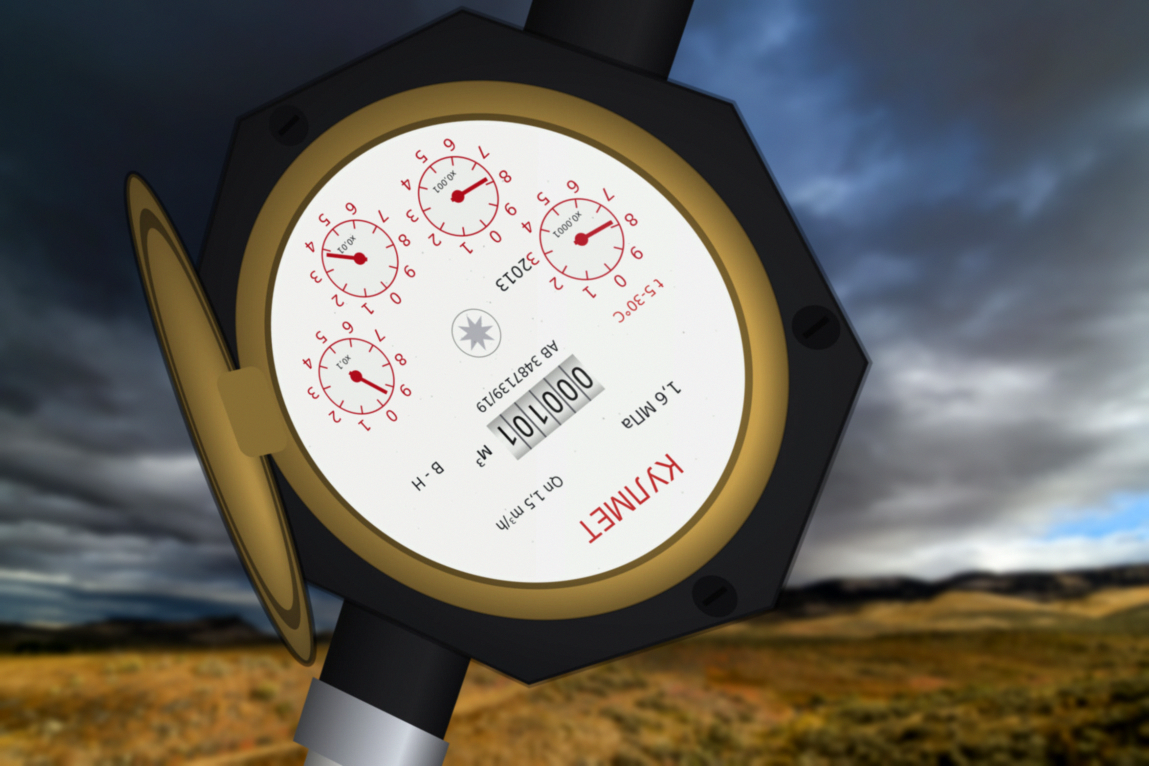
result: 100.9377 m³
